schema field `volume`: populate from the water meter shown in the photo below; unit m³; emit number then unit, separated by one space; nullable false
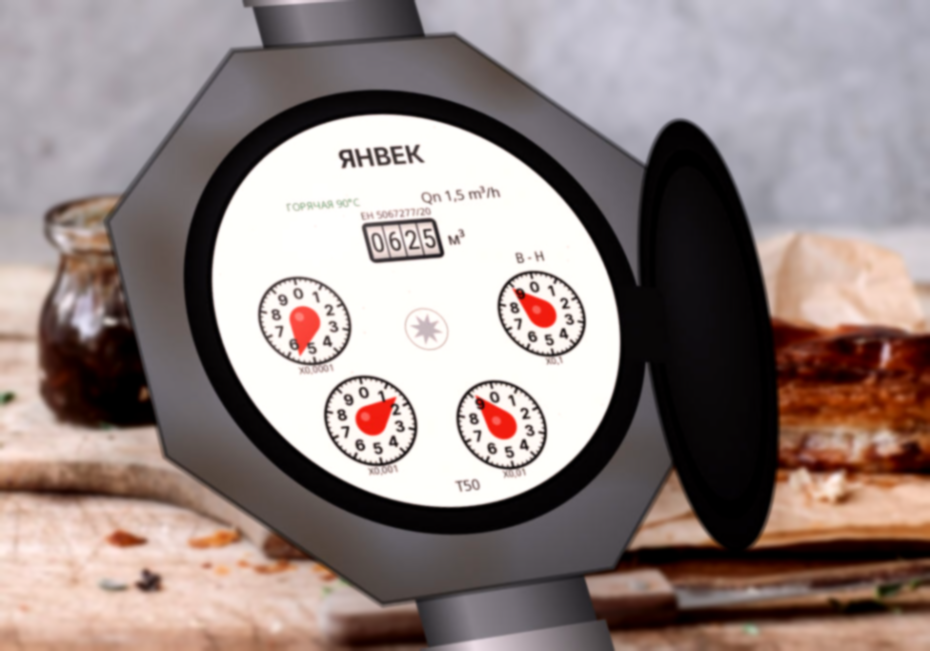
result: 625.8915 m³
